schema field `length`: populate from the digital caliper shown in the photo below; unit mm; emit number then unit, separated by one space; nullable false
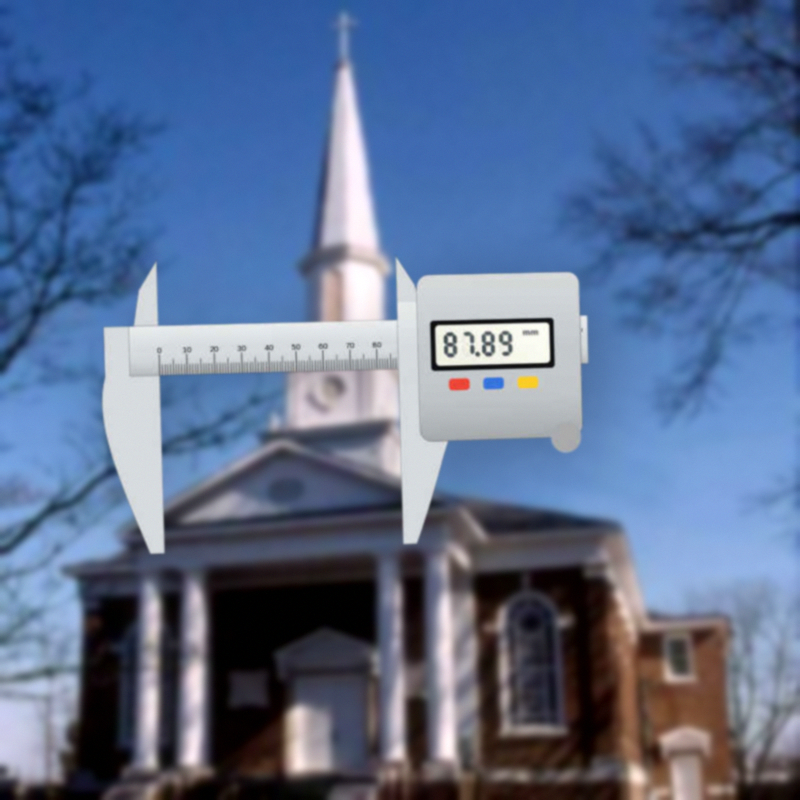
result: 87.89 mm
